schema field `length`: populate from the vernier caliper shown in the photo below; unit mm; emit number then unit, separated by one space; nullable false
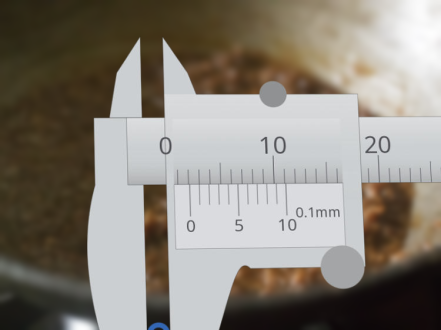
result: 2.1 mm
